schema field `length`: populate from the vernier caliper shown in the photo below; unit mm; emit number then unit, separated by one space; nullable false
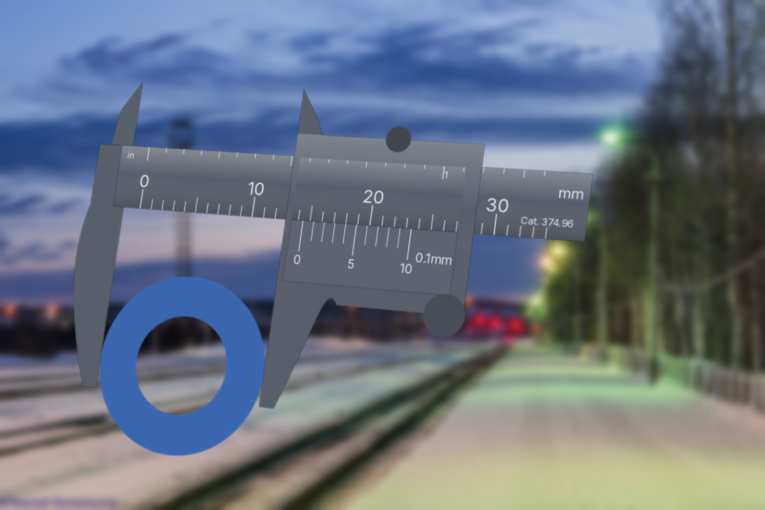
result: 14.4 mm
